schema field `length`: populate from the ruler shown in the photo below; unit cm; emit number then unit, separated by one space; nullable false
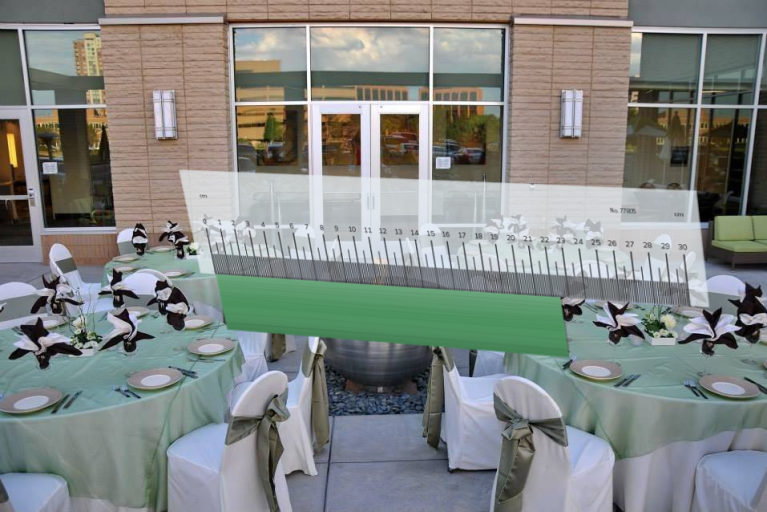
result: 22.5 cm
